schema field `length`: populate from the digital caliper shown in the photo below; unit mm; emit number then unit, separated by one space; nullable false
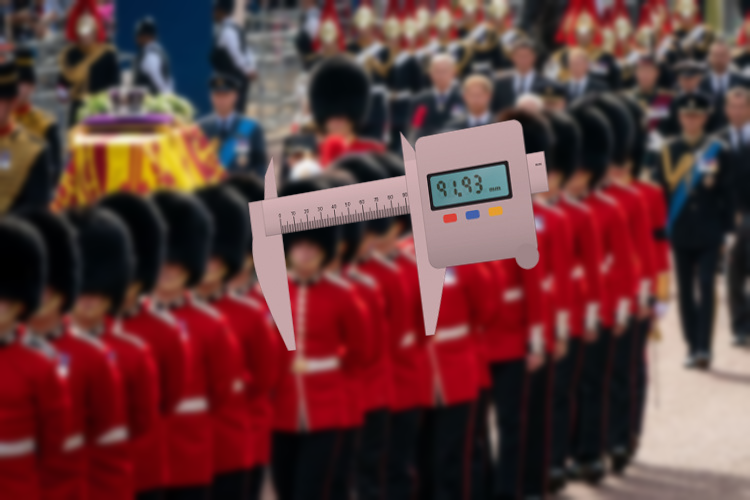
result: 91.93 mm
